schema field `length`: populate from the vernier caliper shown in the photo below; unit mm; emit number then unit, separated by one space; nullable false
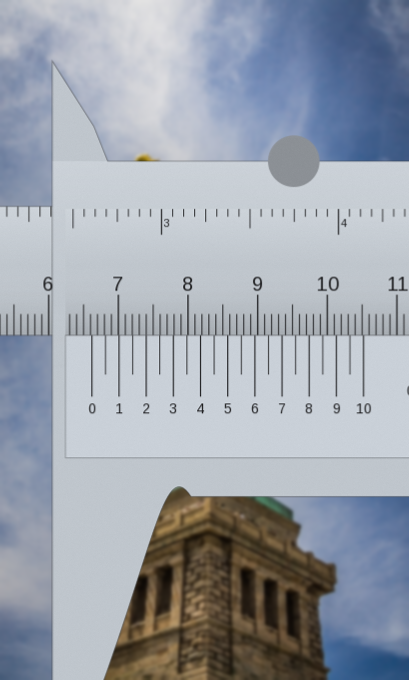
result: 66.2 mm
